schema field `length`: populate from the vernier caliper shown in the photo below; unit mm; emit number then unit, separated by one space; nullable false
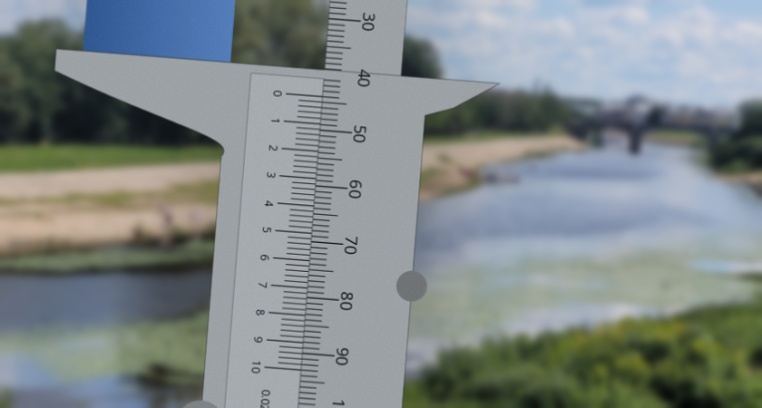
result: 44.0 mm
